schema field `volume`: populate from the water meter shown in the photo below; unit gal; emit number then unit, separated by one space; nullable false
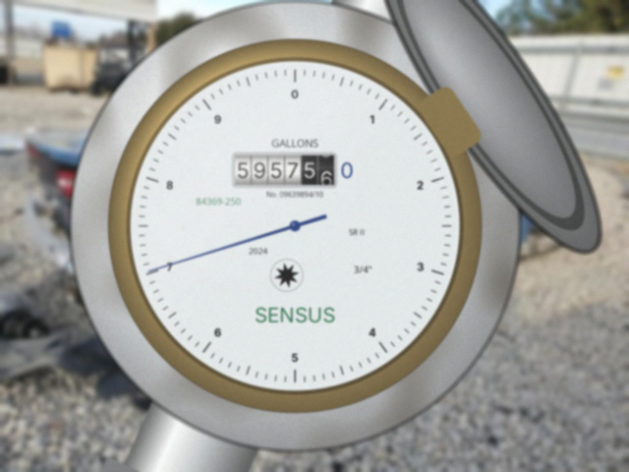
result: 5957557.0 gal
